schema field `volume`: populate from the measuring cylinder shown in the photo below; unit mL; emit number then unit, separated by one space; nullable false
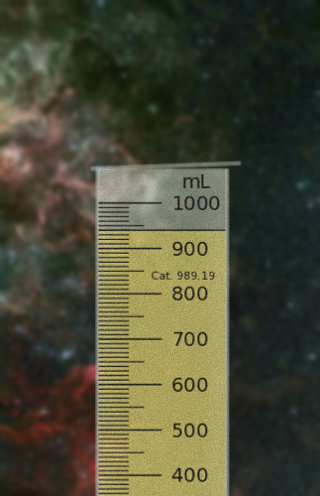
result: 940 mL
